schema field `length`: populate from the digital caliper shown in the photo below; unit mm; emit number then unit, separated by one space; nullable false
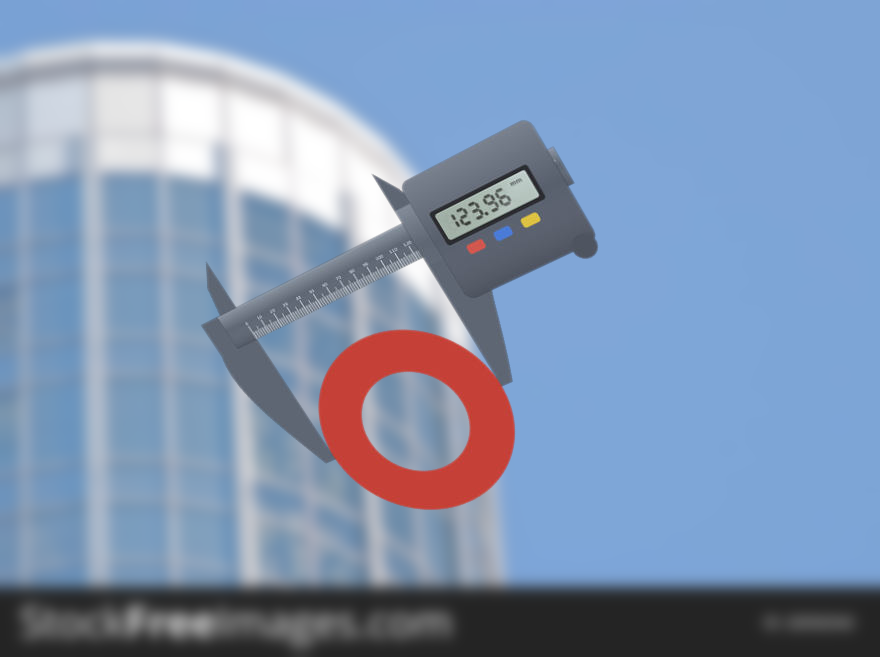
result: 123.96 mm
